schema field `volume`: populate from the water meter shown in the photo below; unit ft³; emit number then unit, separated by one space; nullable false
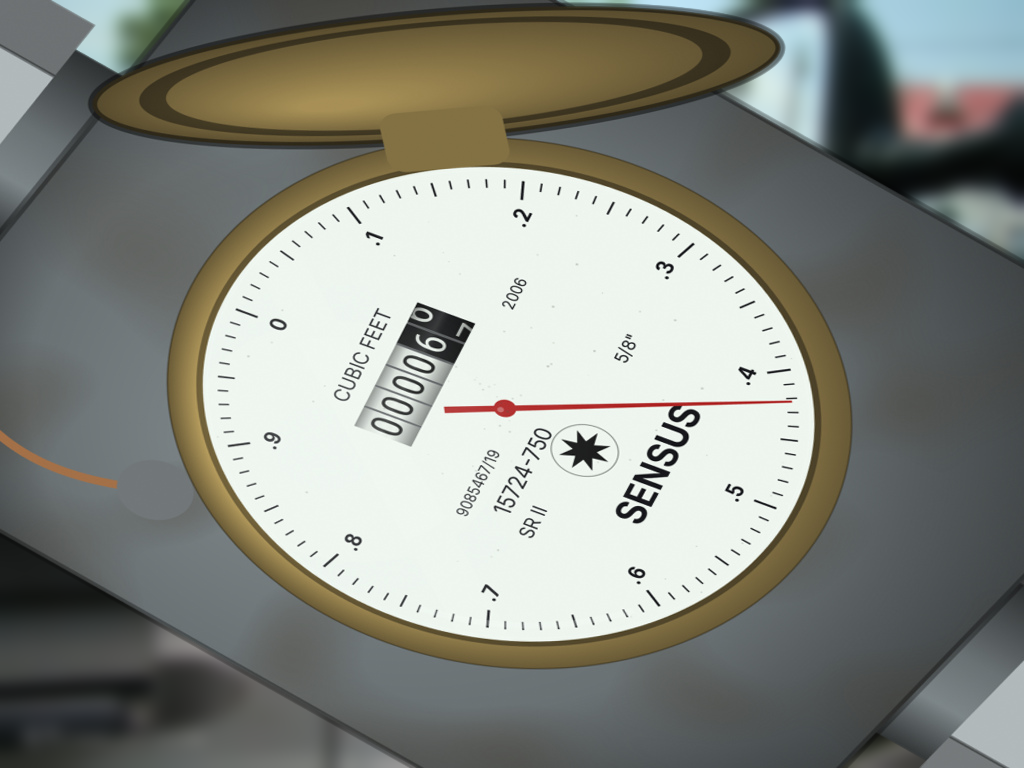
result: 66.42 ft³
